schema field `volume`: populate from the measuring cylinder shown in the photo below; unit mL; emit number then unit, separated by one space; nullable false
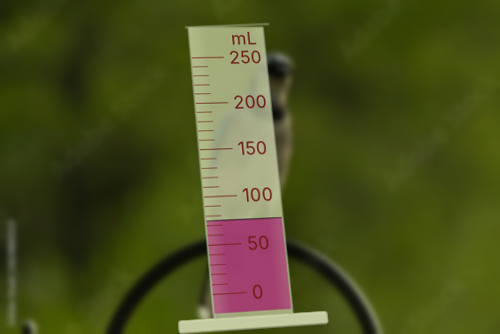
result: 75 mL
